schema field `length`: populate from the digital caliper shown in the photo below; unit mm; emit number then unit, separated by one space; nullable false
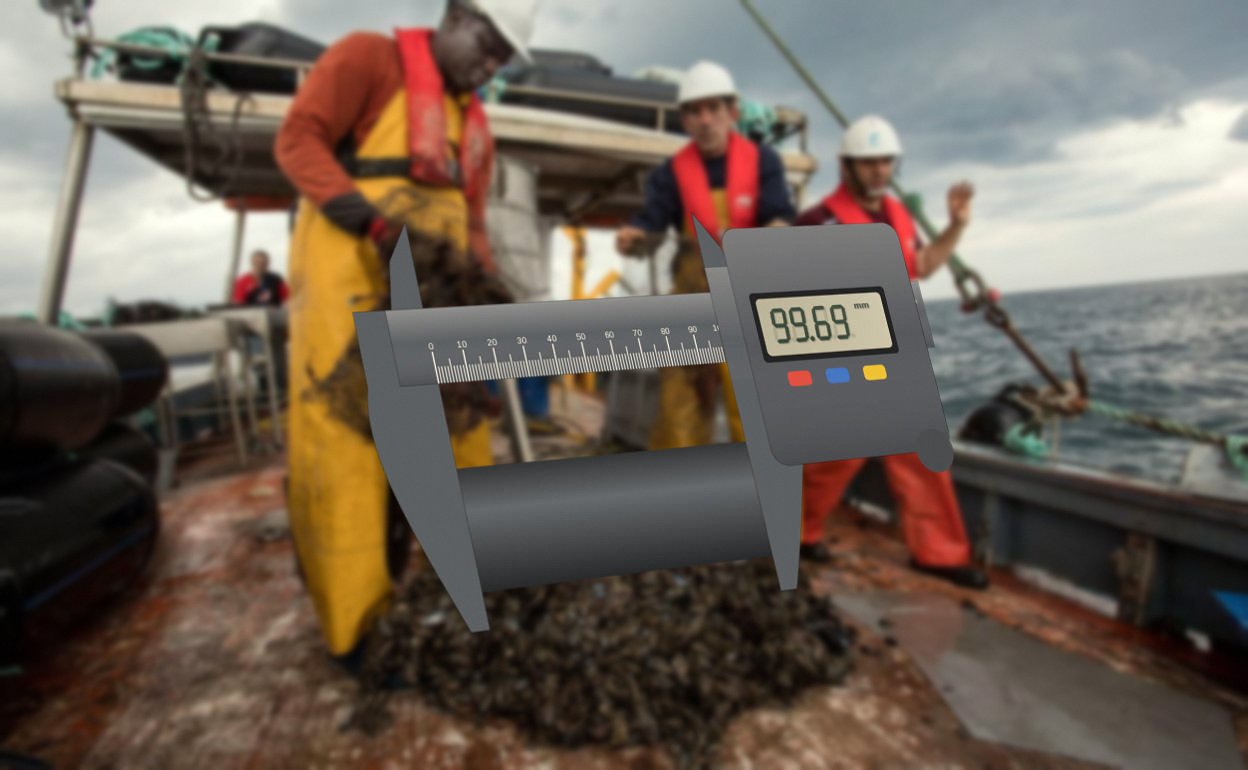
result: 99.69 mm
